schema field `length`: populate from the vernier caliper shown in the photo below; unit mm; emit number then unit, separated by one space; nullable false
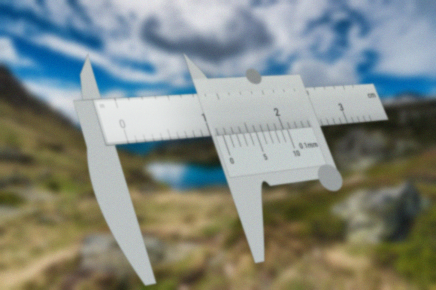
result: 11.6 mm
